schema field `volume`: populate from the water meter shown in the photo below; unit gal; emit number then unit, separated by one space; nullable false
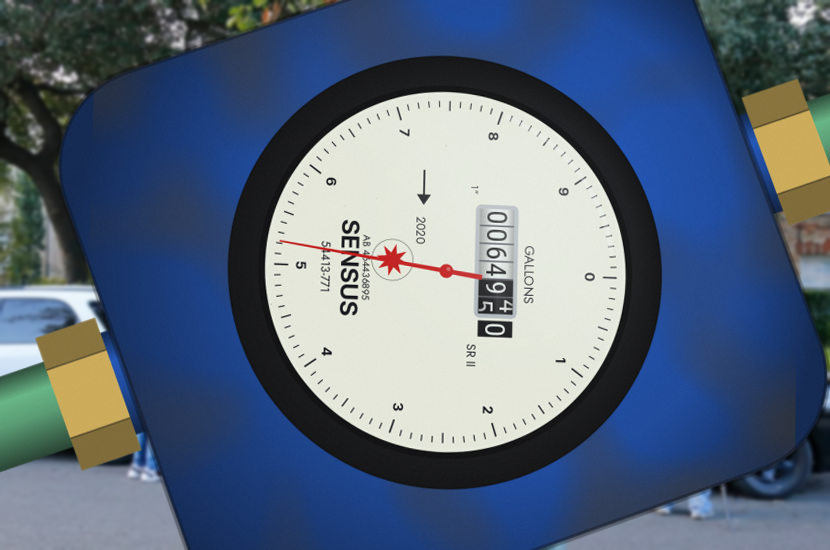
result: 64945.2 gal
